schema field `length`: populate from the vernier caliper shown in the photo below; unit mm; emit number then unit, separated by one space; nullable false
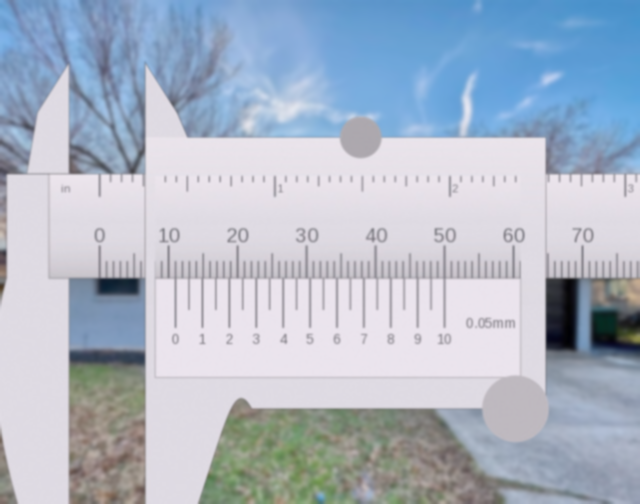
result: 11.0 mm
